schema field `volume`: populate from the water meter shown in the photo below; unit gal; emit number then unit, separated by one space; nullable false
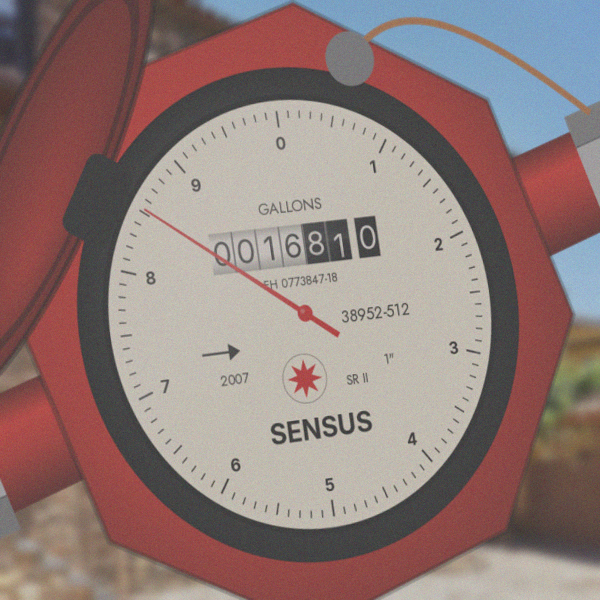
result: 16808.5 gal
